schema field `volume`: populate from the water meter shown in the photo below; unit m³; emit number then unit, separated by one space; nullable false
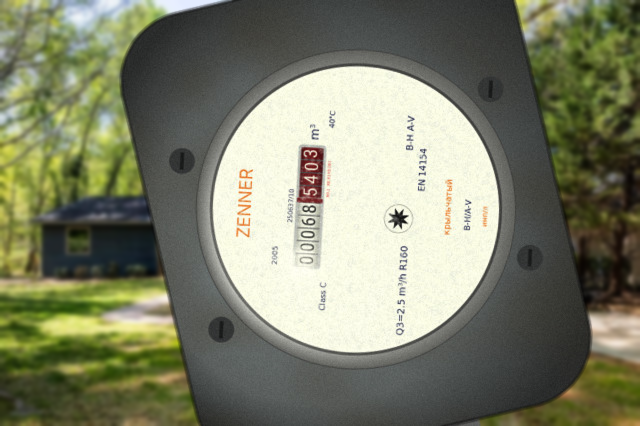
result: 68.5403 m³
